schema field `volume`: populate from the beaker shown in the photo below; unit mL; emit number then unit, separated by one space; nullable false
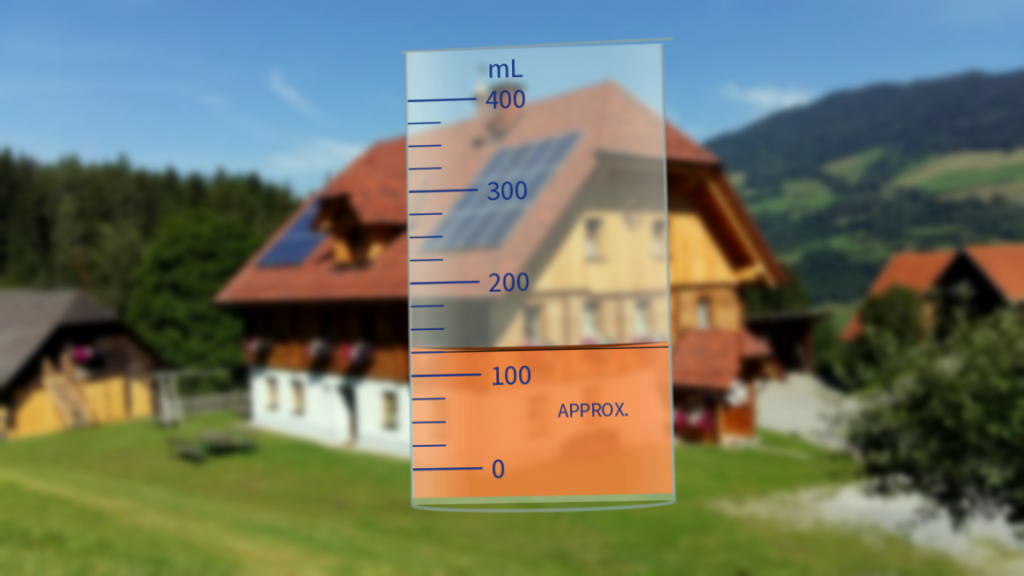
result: 125 mL
